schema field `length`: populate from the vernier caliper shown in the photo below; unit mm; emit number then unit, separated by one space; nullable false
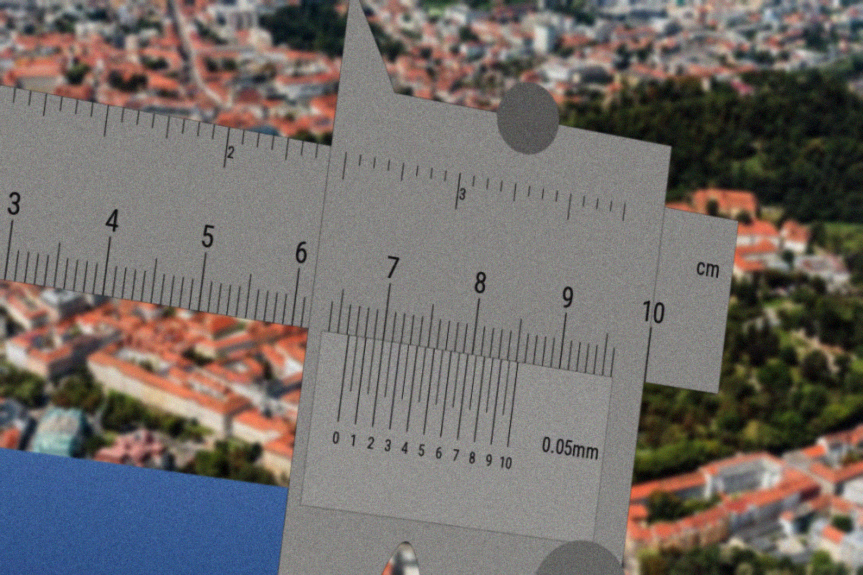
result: 66.2 mm
